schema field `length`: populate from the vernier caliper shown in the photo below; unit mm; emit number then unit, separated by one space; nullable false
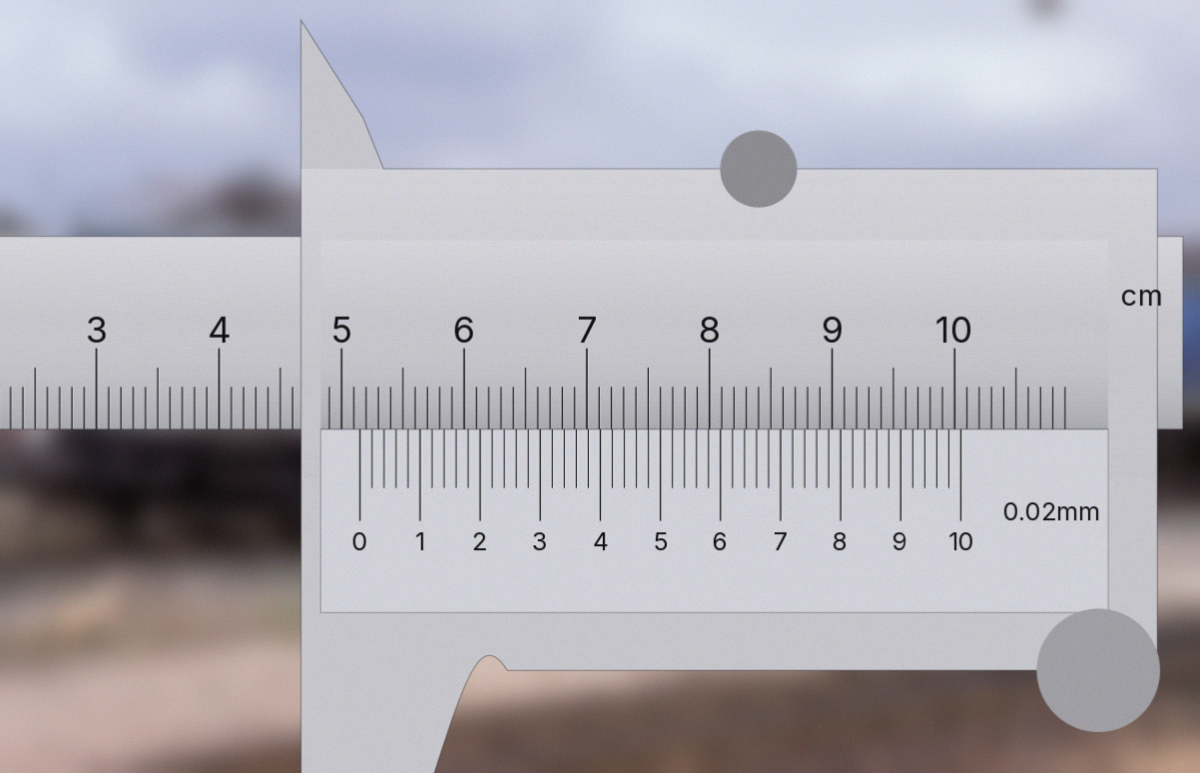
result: 51.5 mm
